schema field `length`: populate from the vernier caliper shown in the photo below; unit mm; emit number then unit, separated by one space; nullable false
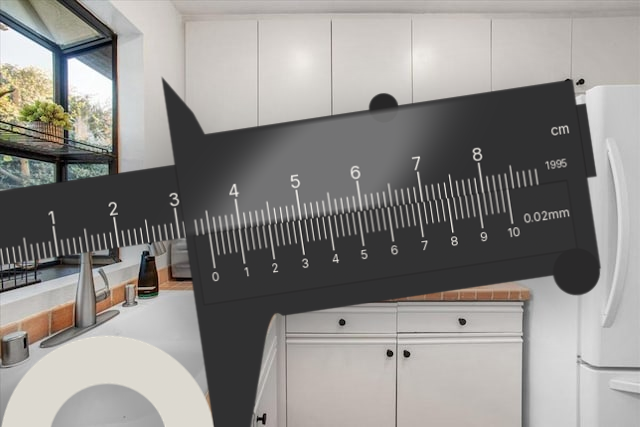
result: 35.0 mm
